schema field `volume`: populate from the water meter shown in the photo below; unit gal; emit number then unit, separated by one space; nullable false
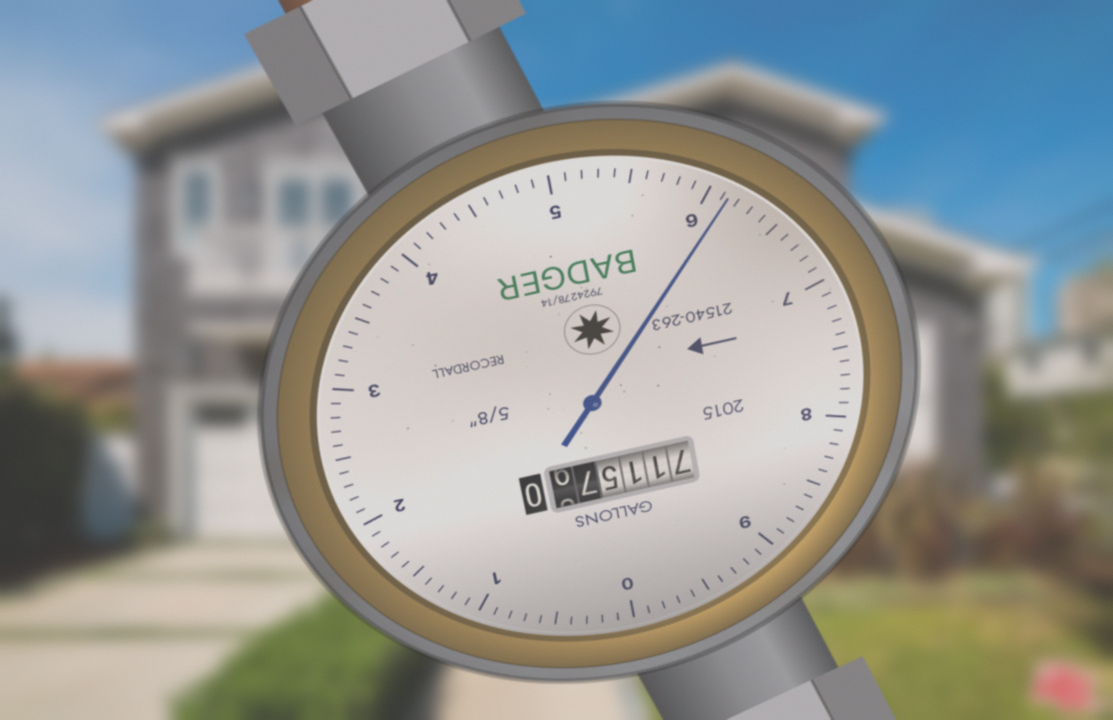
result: 7115786.1 gal
